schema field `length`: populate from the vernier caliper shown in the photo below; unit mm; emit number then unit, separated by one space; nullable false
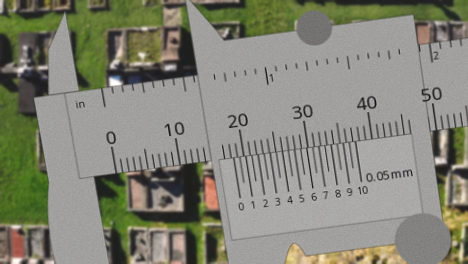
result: 18.4 mm
